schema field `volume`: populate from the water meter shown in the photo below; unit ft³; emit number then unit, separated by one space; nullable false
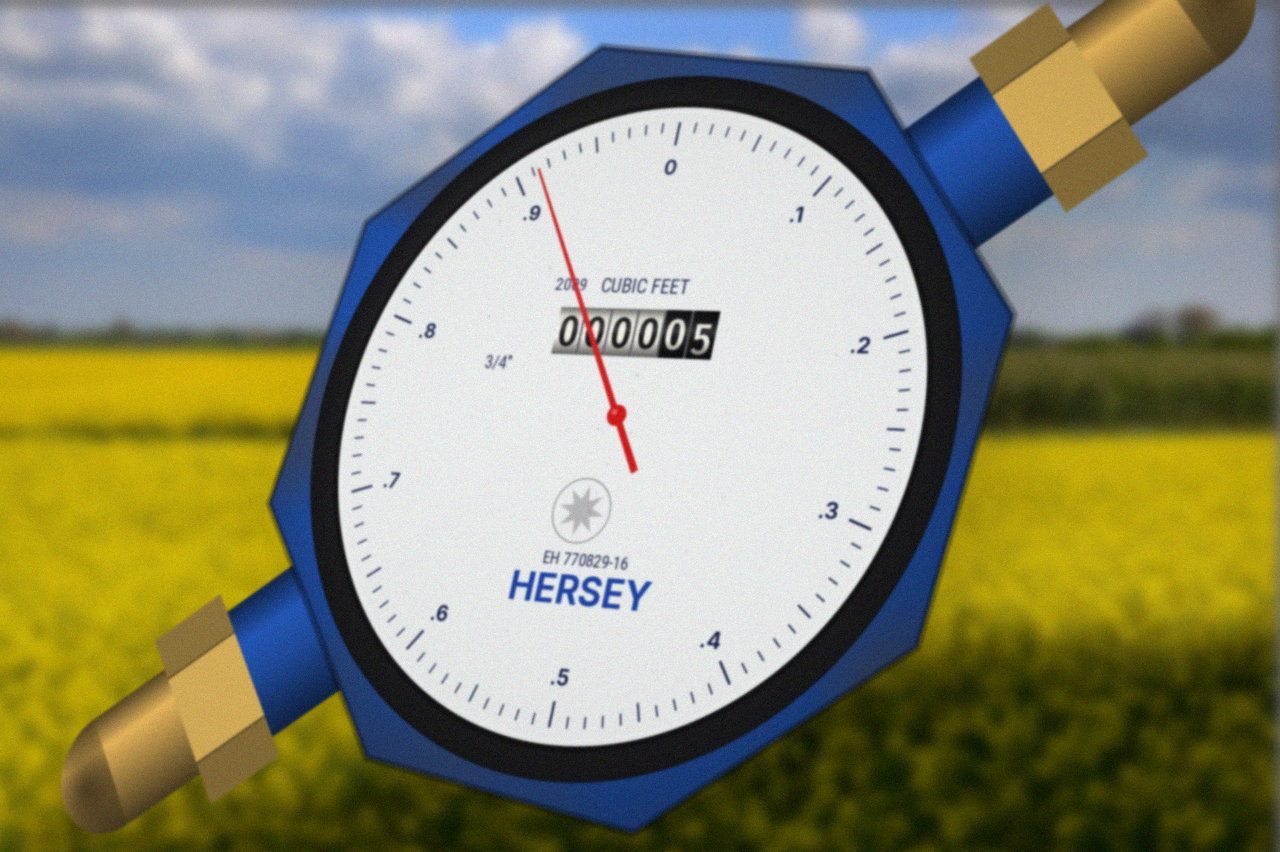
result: 4.91 ft³
